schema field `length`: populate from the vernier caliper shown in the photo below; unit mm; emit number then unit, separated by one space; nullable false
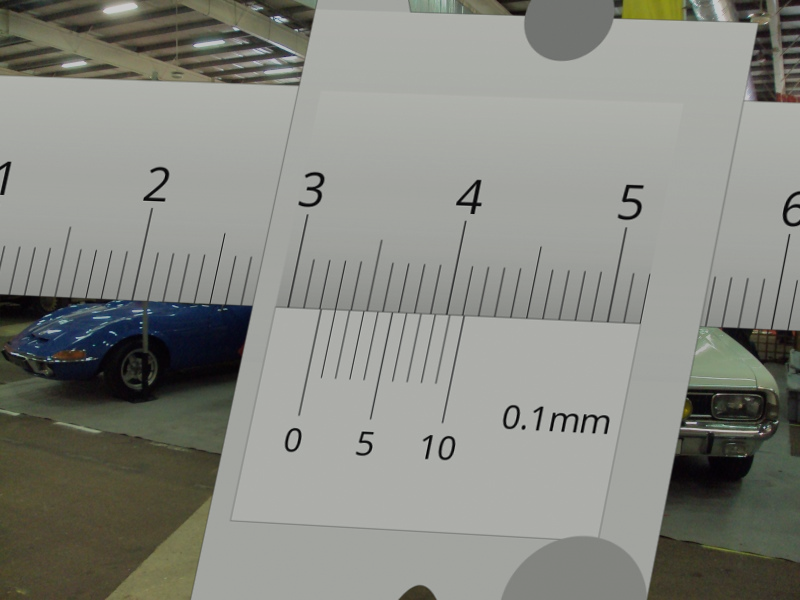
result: 32.1 mm
